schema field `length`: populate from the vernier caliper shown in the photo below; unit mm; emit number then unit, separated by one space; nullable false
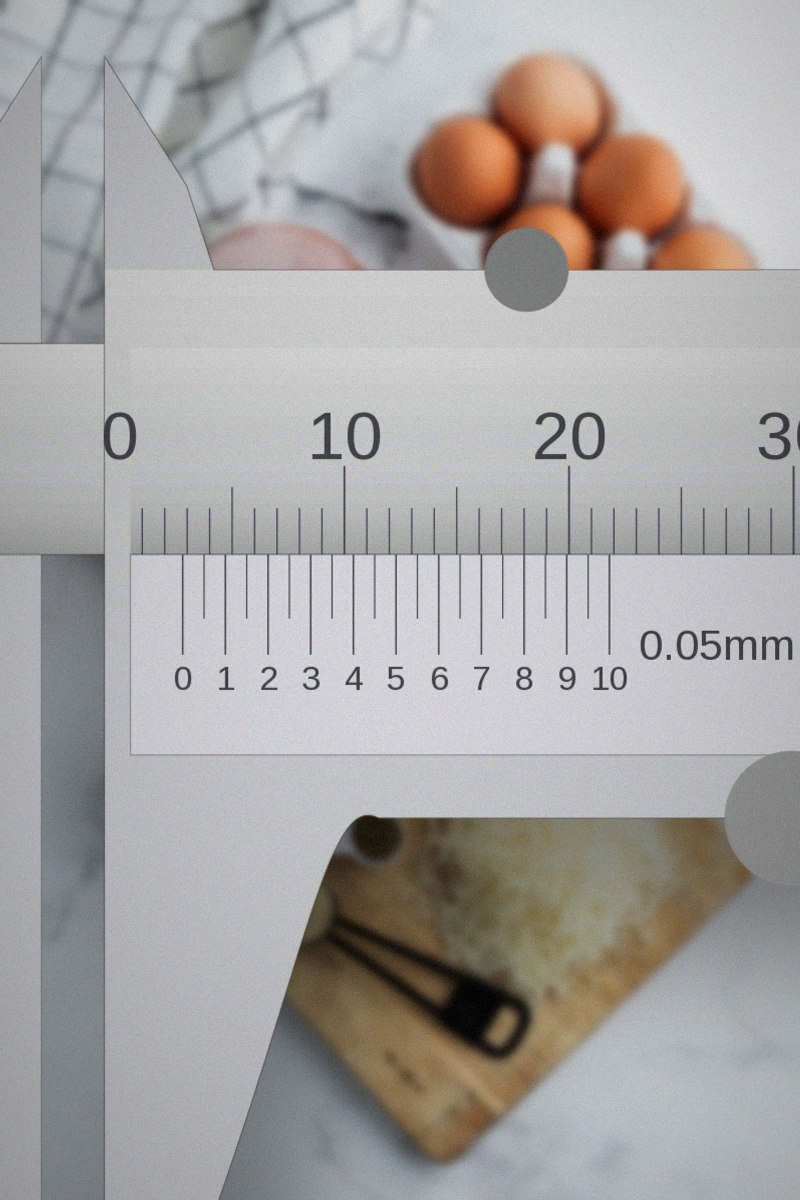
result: 2.8 mm
